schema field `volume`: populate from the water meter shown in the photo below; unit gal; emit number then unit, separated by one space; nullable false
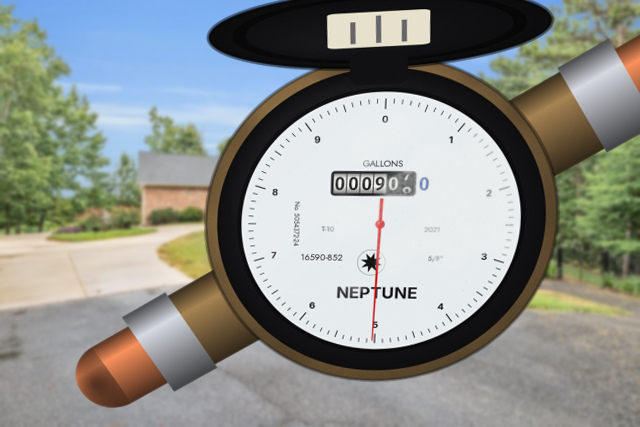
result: 9075.0 gal
